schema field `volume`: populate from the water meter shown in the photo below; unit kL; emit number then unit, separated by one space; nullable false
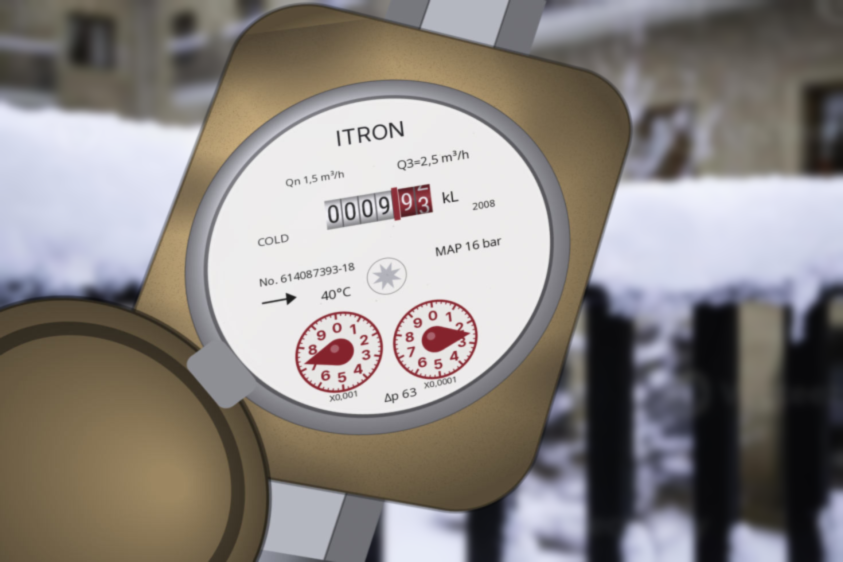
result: 9.9272 kL
